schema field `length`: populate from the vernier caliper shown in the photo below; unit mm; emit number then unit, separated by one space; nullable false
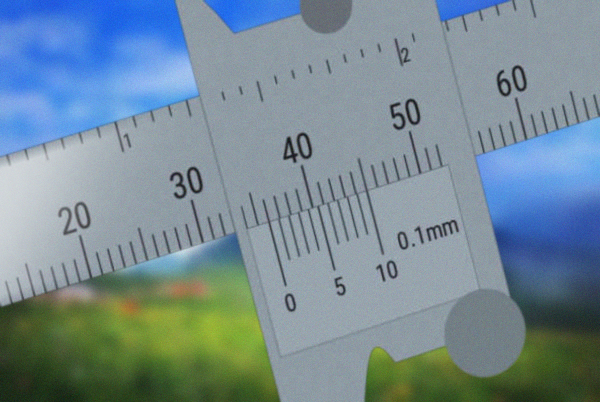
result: 36.0 mm
